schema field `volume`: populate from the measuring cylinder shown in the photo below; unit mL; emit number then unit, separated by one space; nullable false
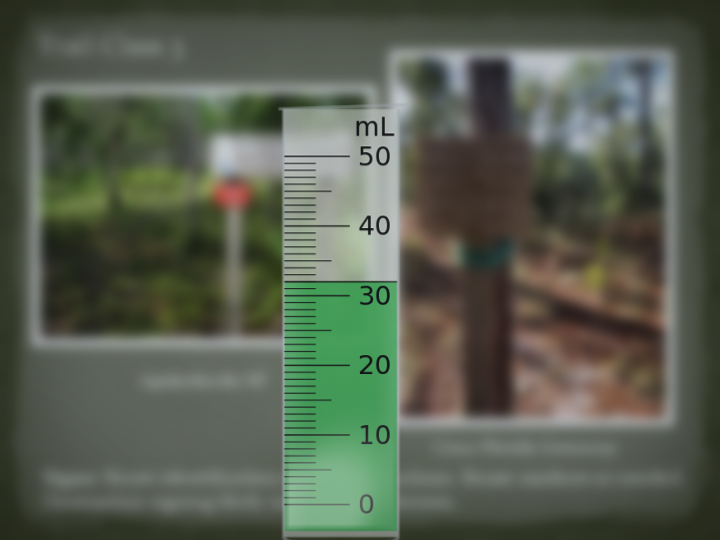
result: 32 mL
